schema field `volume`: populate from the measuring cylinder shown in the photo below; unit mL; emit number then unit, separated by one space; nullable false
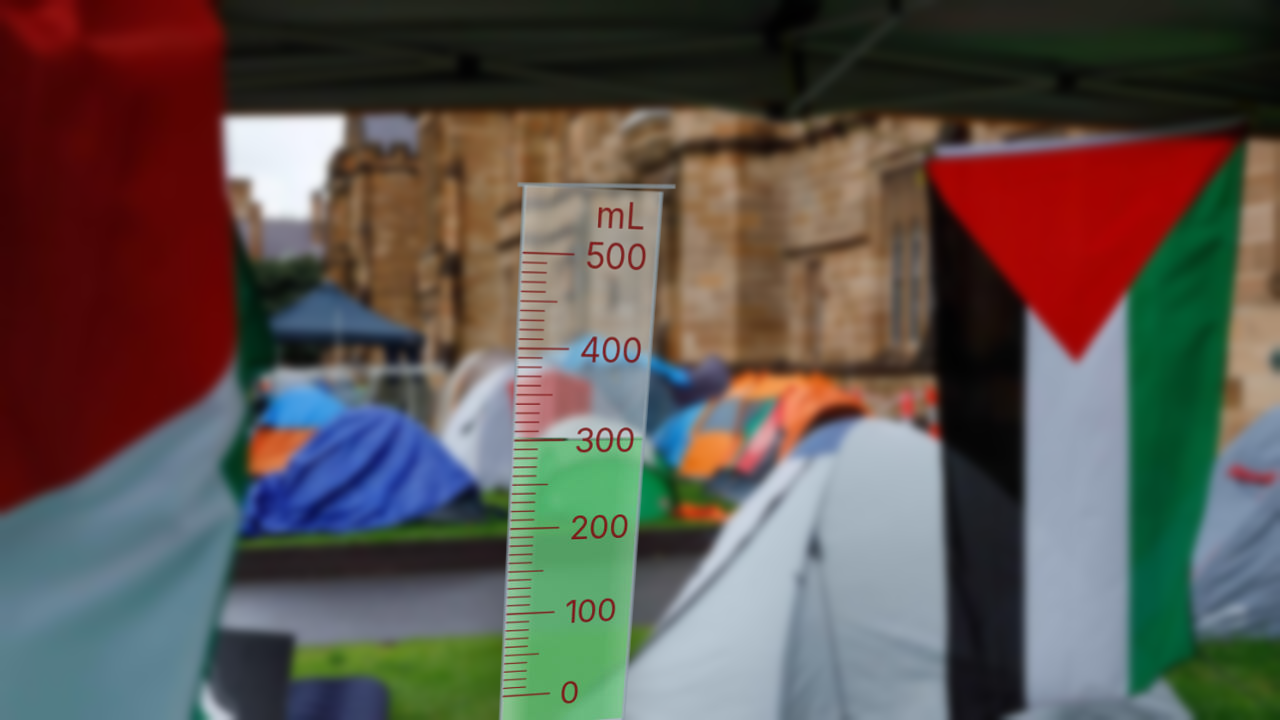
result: 300 mL
